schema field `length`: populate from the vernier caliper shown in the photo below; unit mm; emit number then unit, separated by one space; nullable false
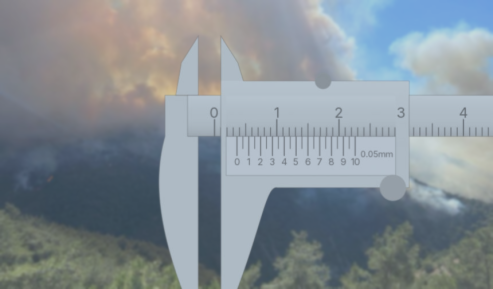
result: 3.6 mm
